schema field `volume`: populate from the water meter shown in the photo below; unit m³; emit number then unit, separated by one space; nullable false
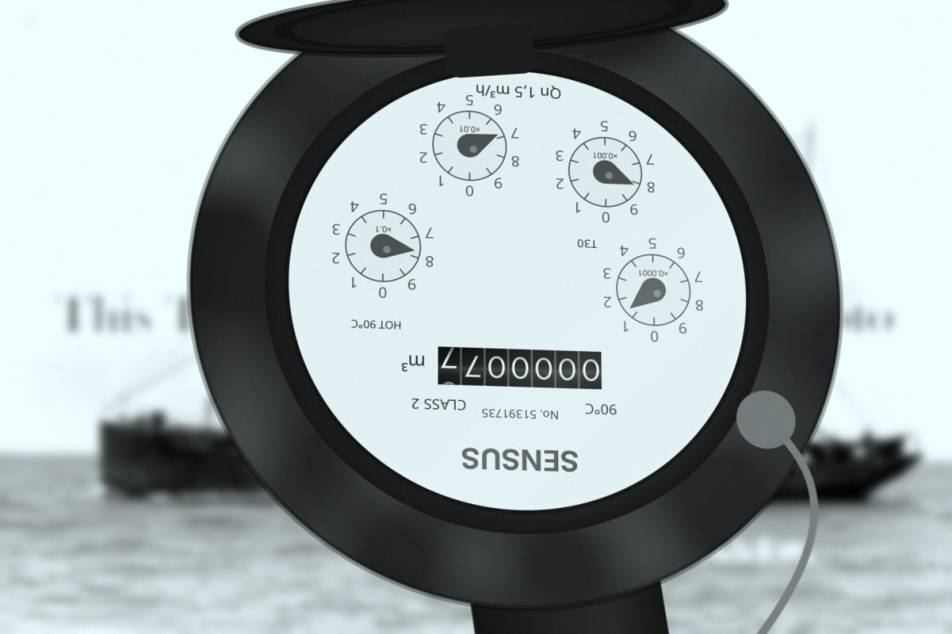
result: 76.7681 m³
